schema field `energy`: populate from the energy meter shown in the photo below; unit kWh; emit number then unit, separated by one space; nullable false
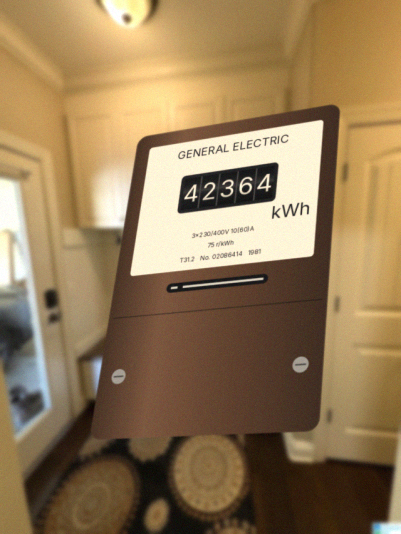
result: 42364 kWh
